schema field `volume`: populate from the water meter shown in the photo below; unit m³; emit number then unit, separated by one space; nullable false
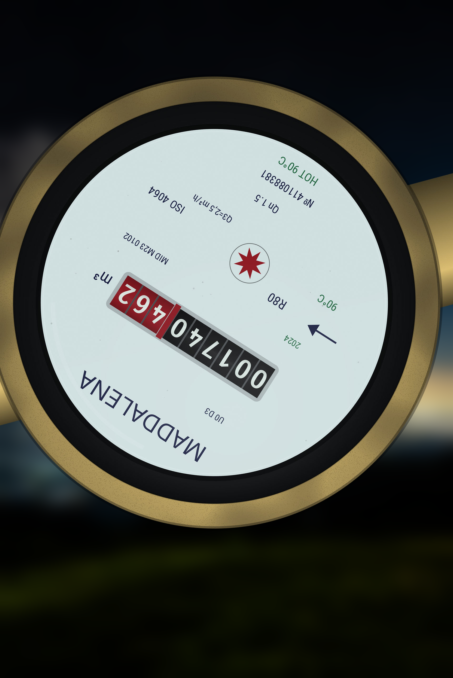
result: 1740.462 m³
